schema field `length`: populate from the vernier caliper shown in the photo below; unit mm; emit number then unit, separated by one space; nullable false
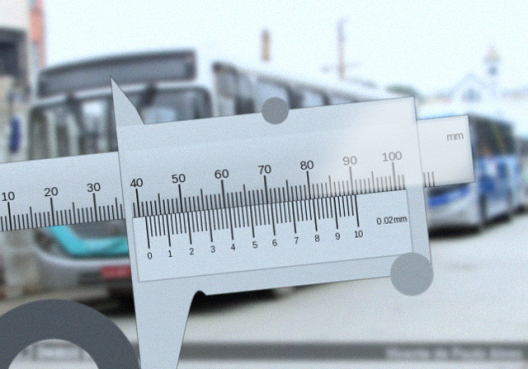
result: 41.5 mm
